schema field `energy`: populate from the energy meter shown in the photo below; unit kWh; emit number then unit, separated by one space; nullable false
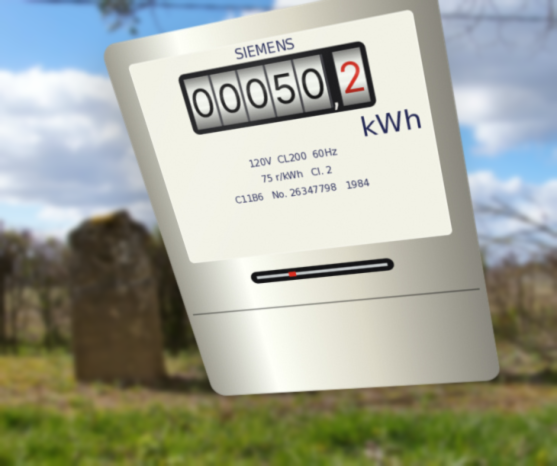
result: 50.2 kWh
